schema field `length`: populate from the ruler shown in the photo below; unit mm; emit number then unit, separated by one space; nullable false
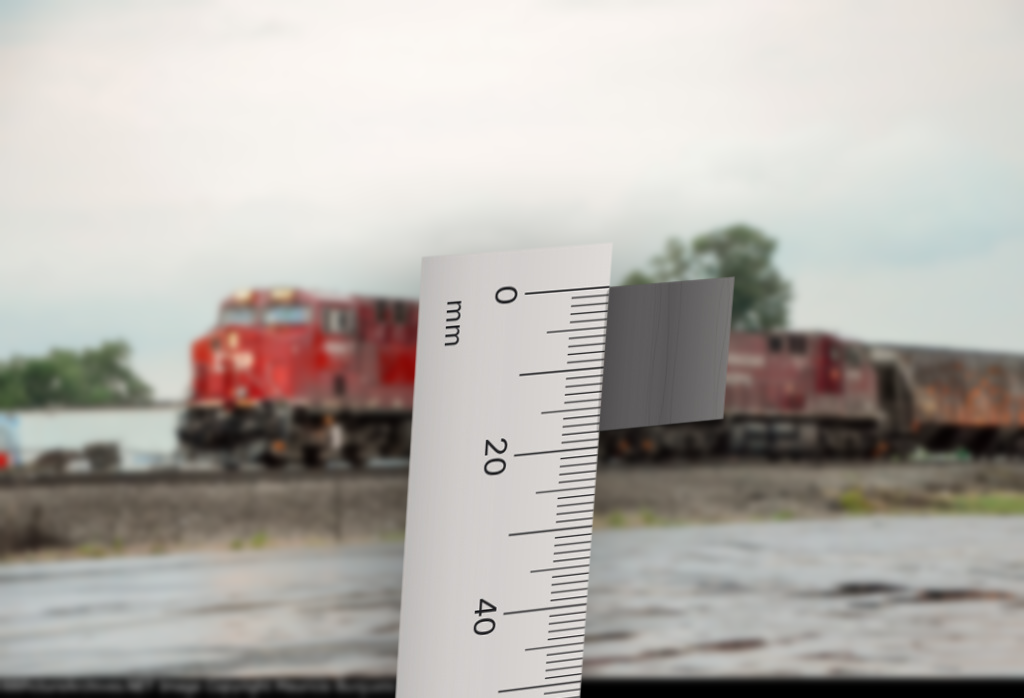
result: 18 mm
